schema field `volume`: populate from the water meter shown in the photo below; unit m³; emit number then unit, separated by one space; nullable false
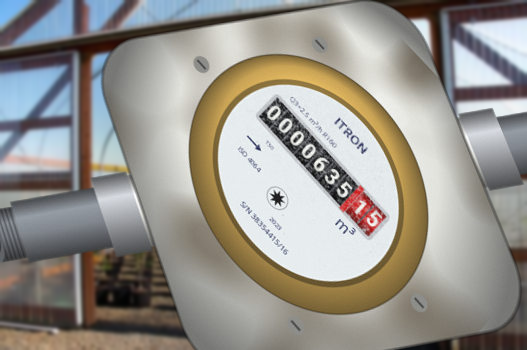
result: 635.15 m³
